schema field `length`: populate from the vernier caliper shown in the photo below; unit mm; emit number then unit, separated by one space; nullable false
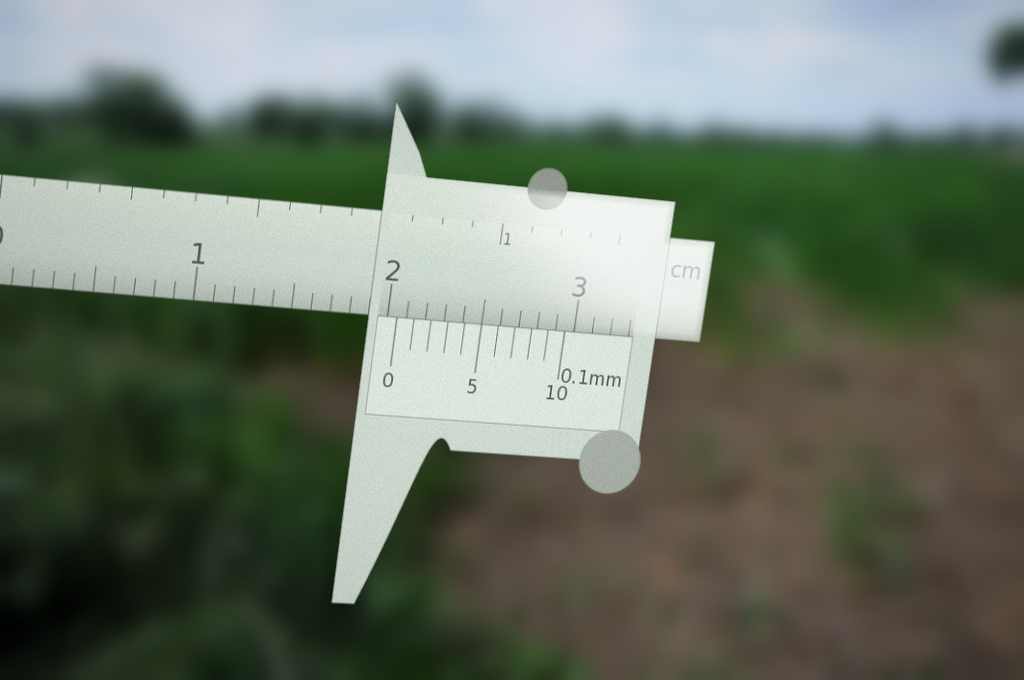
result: 20.5 mm
